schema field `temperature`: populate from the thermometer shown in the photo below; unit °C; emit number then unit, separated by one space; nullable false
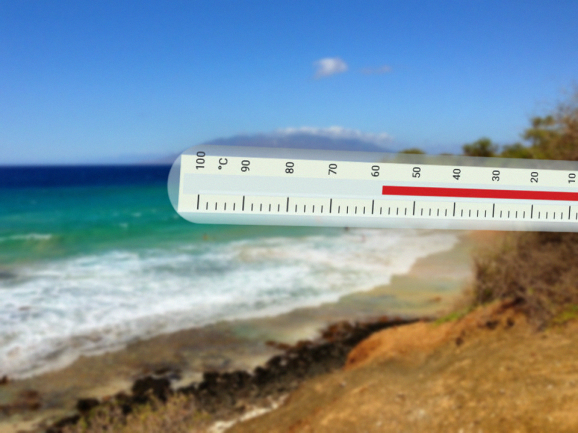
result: 58 °C
